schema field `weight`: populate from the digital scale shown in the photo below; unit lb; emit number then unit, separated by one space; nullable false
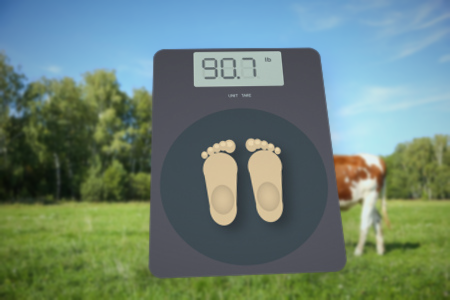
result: 90.7 lb
